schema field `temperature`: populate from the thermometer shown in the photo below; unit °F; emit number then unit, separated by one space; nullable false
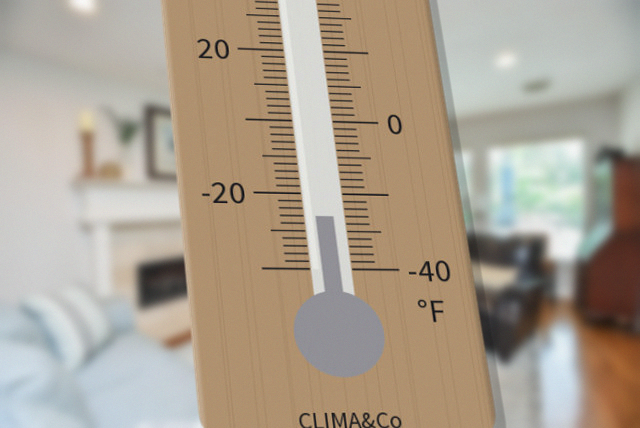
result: -26 °F
